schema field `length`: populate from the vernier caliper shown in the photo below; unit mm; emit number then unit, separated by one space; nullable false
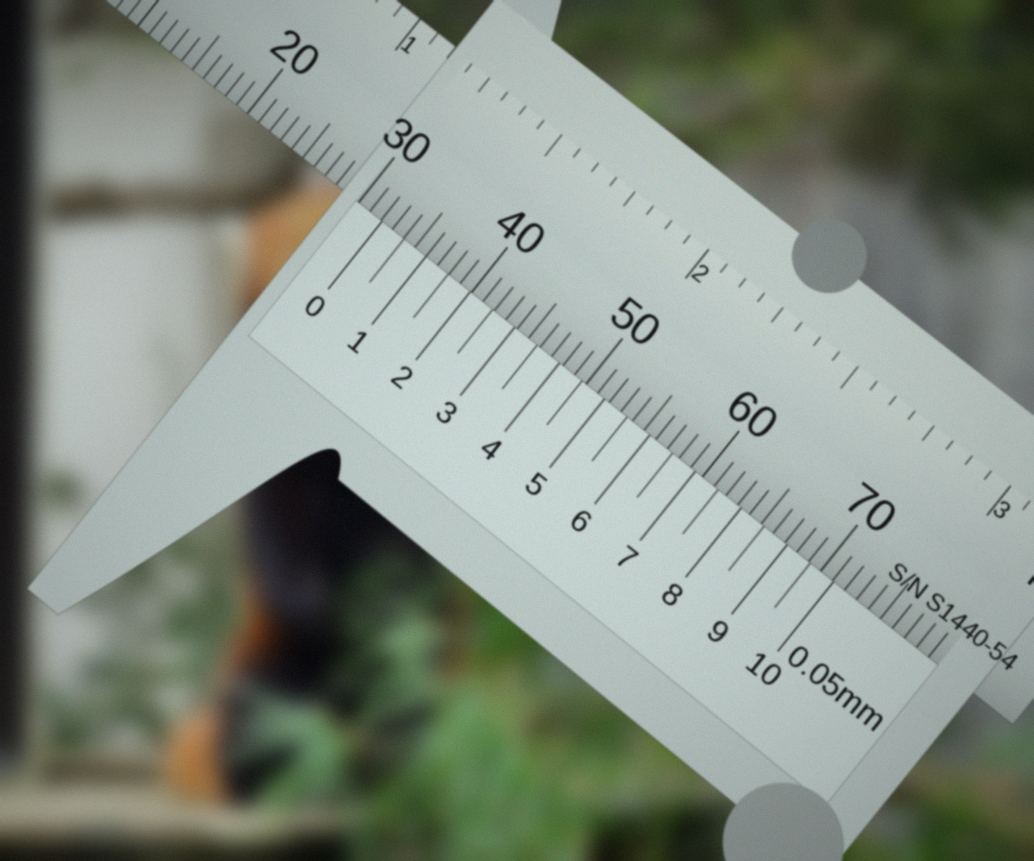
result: 32.1 mm
